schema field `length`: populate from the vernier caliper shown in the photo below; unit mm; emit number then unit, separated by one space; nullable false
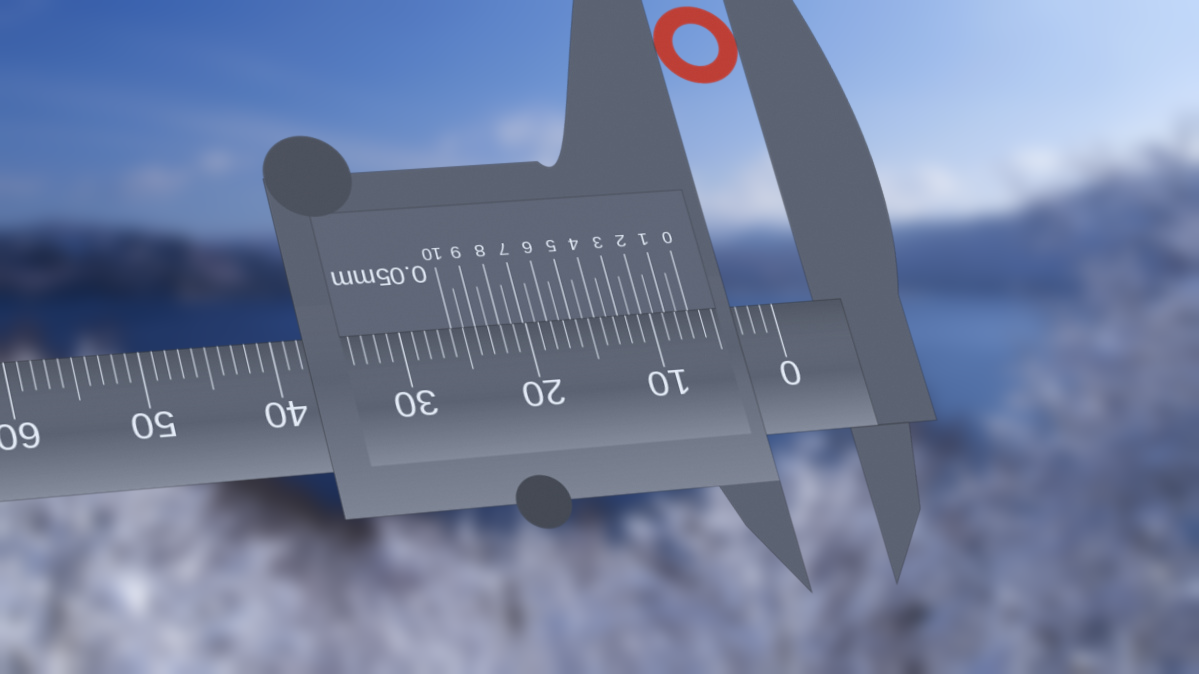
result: 6.9 mm
